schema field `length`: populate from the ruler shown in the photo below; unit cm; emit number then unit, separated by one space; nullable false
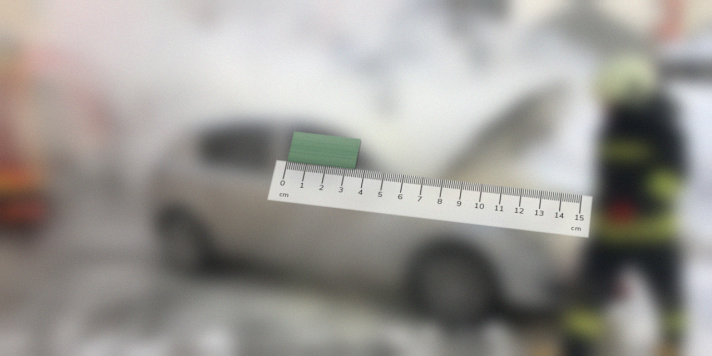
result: 3.5 cm
